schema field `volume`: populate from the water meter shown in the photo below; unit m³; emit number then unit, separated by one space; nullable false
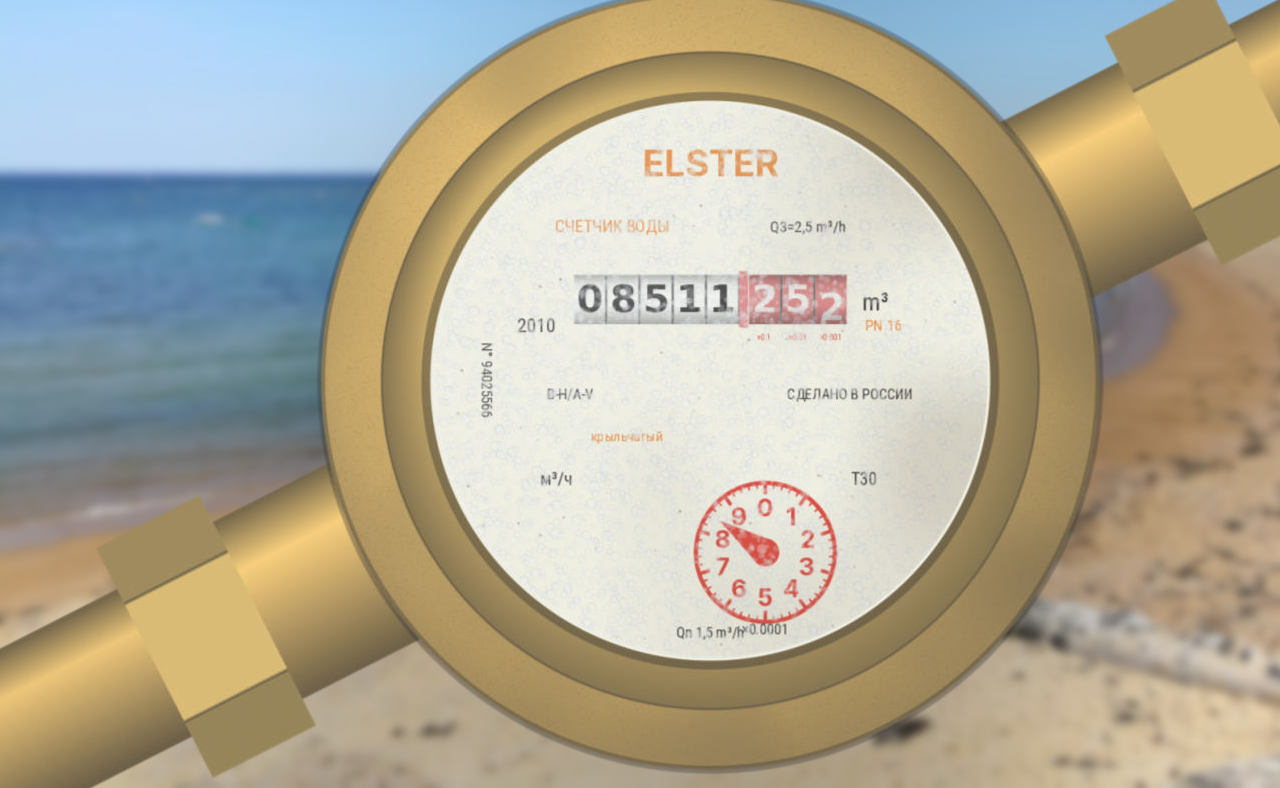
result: 8511.2518 m³
